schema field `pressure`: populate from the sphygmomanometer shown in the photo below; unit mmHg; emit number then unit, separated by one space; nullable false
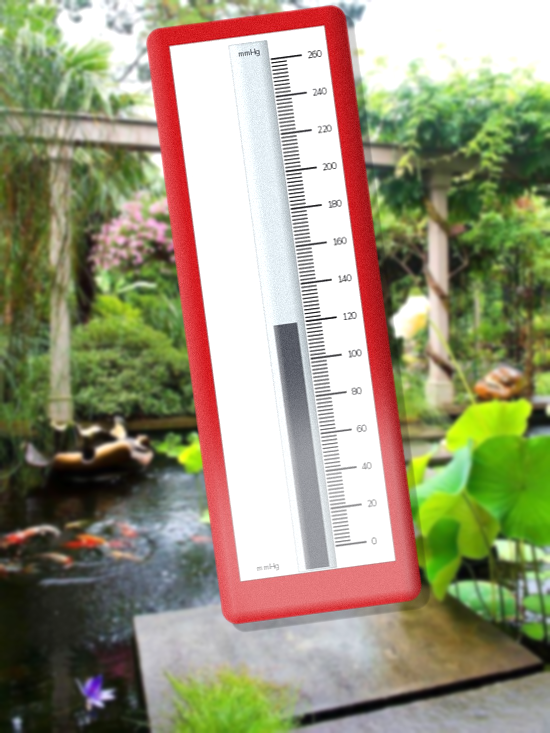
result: 120 mmHg
